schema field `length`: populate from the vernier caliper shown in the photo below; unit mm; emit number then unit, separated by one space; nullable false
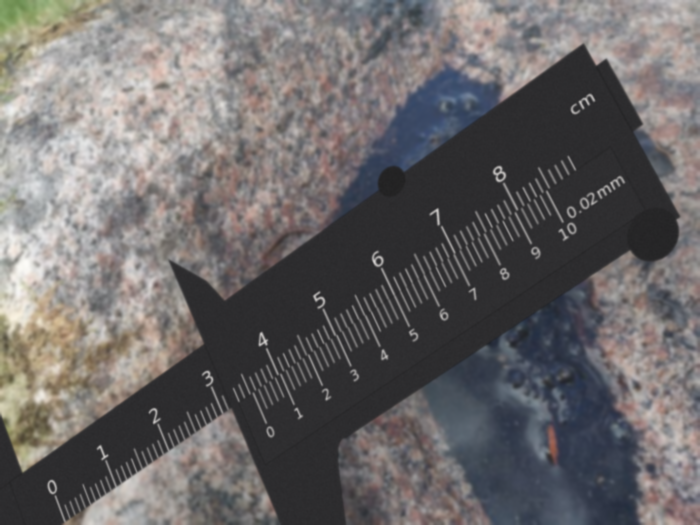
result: 35.5 mm
